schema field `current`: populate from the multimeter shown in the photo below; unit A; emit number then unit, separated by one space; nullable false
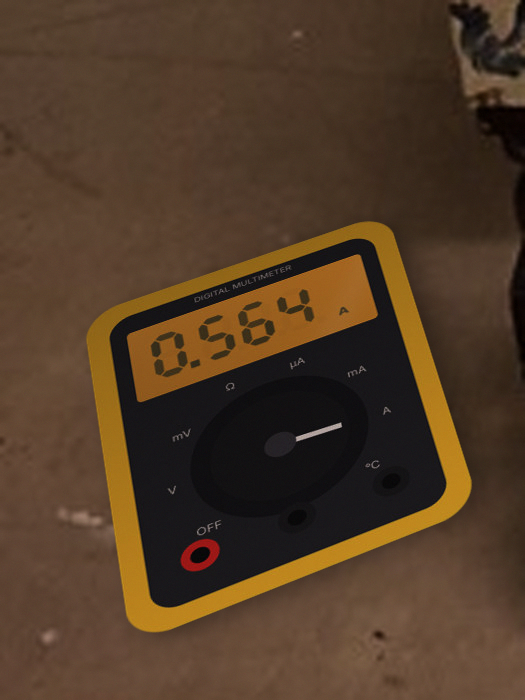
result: 0.564 A
